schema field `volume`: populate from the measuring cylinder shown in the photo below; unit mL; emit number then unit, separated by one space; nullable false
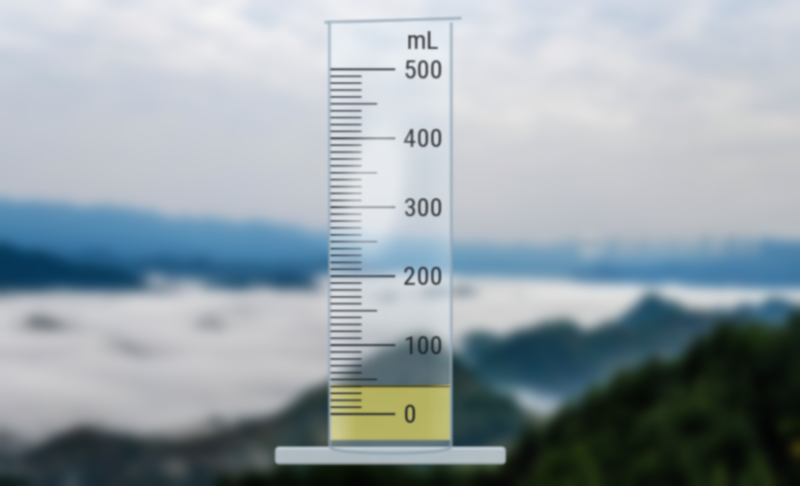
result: 40 mL
